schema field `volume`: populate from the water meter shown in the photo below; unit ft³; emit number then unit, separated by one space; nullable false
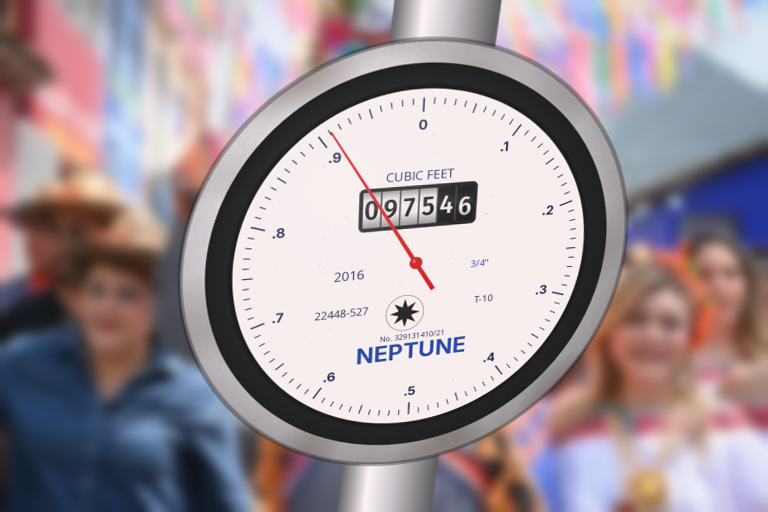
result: 97545.91 ft³
